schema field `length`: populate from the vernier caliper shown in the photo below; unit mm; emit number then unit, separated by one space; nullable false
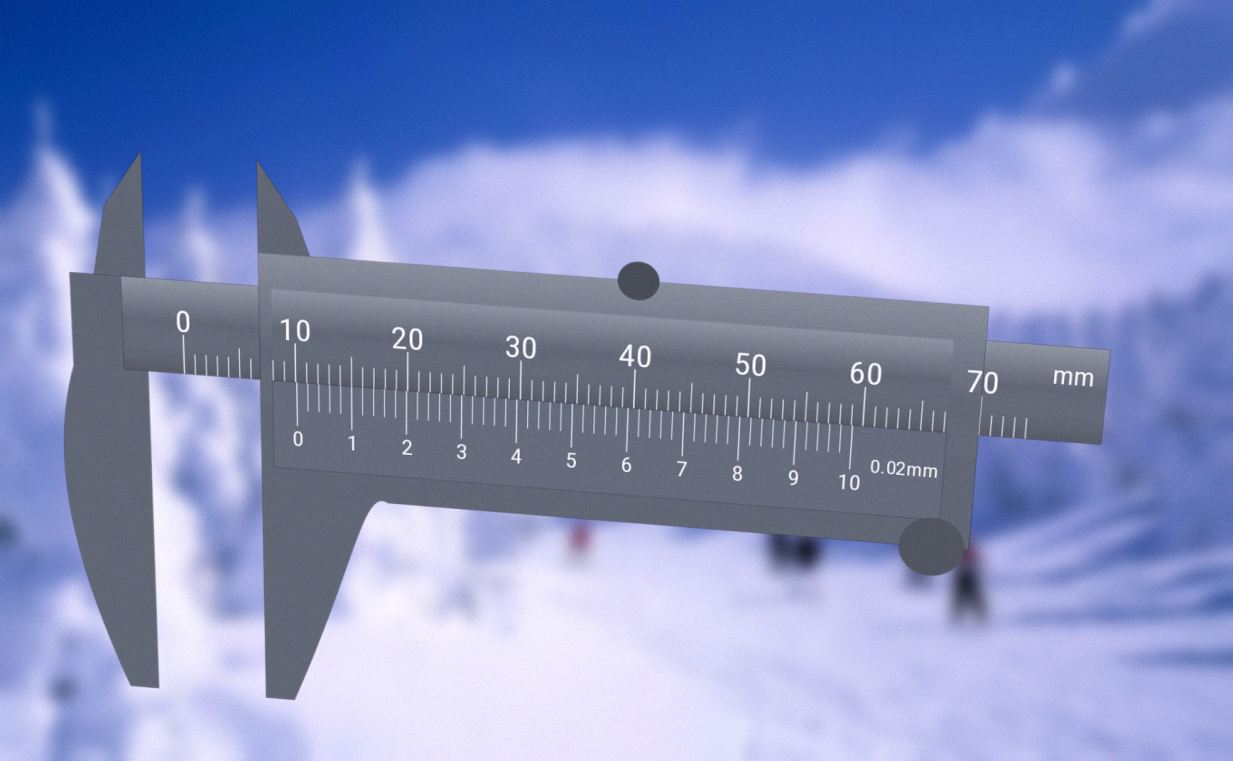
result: 10.1 mm
